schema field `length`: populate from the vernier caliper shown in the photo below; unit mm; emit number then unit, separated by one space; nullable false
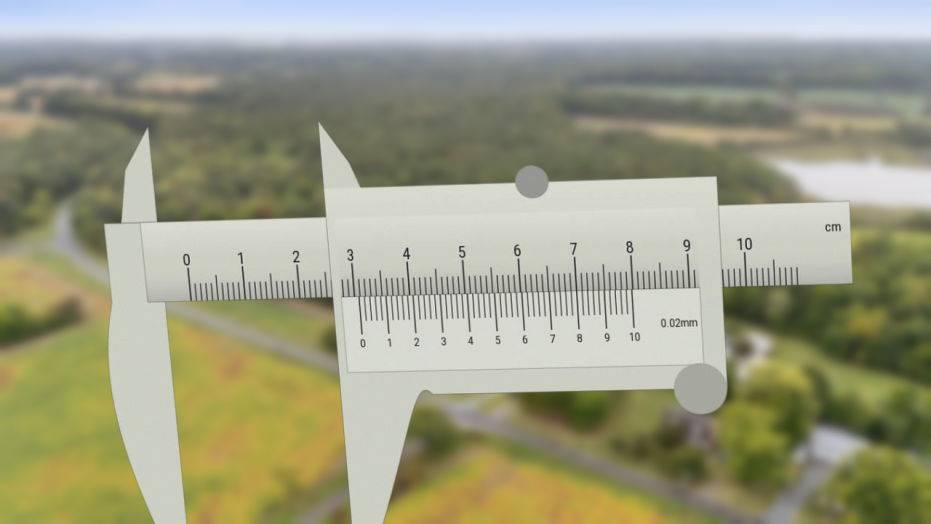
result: 30.8 mm
